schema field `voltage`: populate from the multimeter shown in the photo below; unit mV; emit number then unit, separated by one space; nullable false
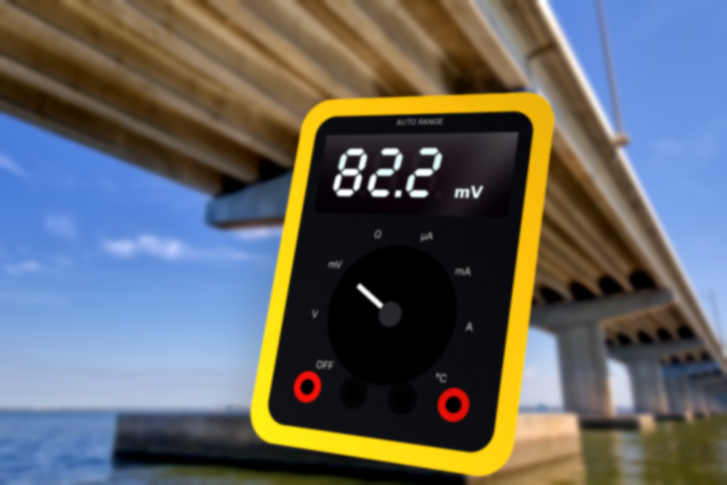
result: 82.2 mV
